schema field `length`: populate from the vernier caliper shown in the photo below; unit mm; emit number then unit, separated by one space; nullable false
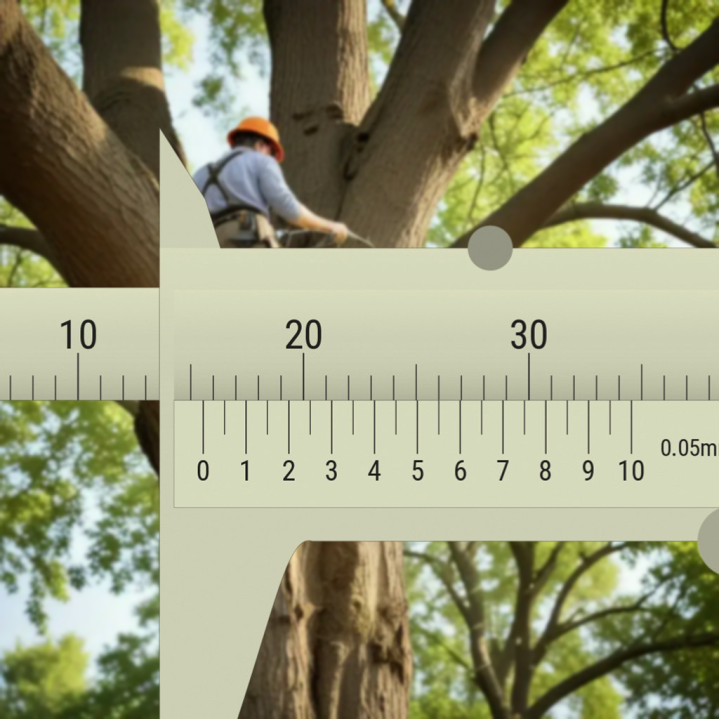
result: 15.55 mm
